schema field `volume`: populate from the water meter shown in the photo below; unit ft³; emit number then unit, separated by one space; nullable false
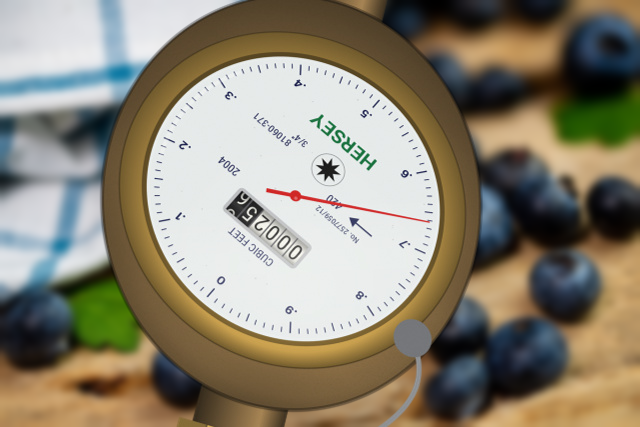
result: 255.66 ft³
